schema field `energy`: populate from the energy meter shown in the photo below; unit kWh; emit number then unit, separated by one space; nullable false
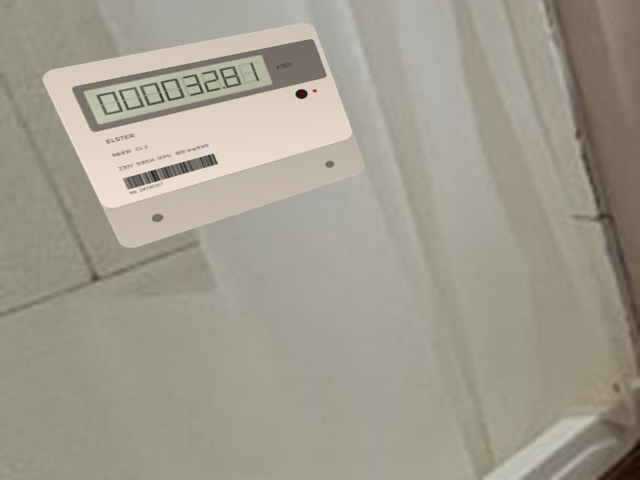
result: 32.81 kWh
